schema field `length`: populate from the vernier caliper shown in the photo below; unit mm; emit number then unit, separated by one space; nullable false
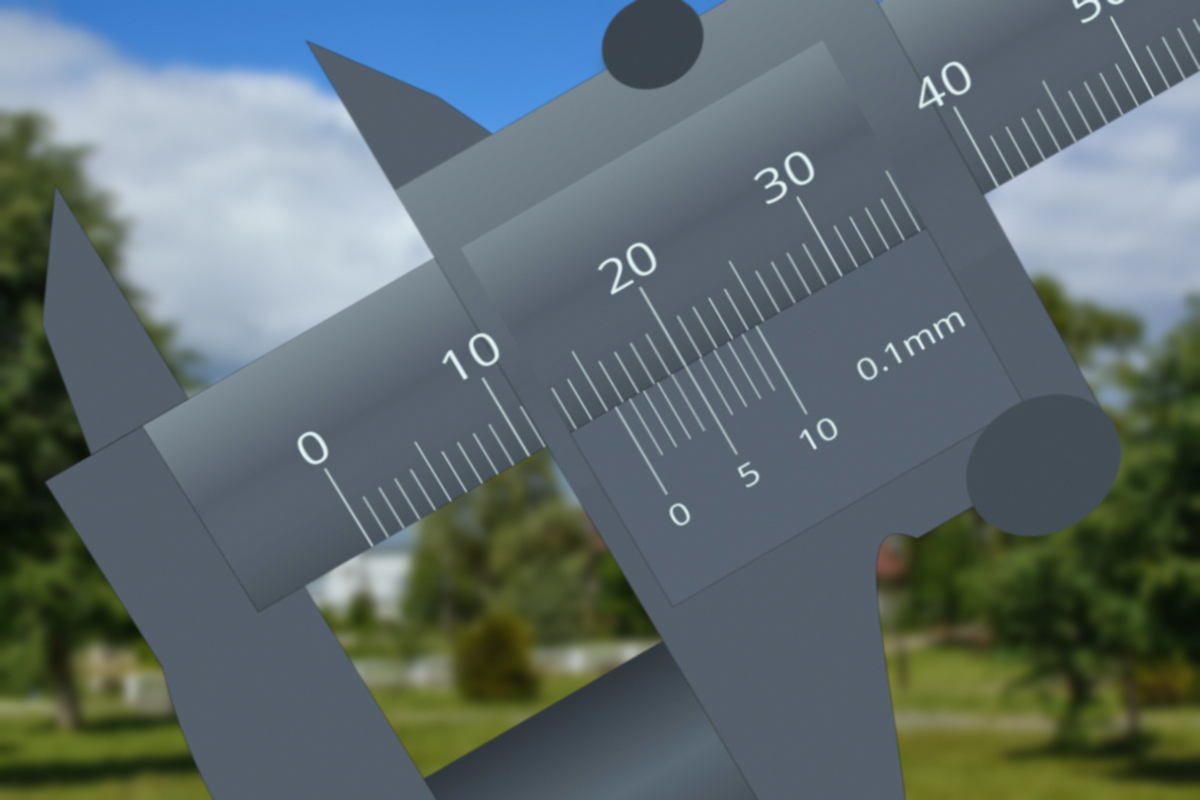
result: 15.5 mm
